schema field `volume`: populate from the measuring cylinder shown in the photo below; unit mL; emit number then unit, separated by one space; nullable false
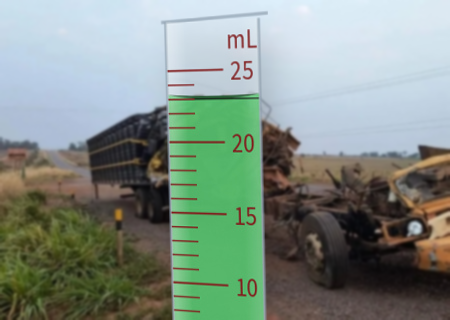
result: 23 mL
